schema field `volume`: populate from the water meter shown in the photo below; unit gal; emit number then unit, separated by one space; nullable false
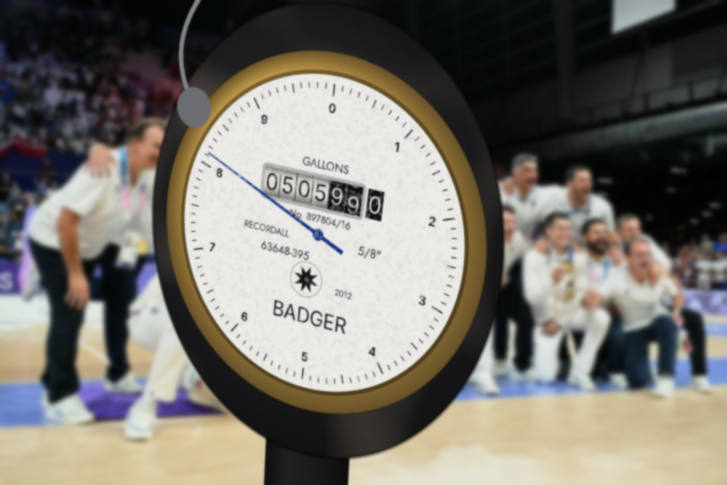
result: 505988.1 gal
